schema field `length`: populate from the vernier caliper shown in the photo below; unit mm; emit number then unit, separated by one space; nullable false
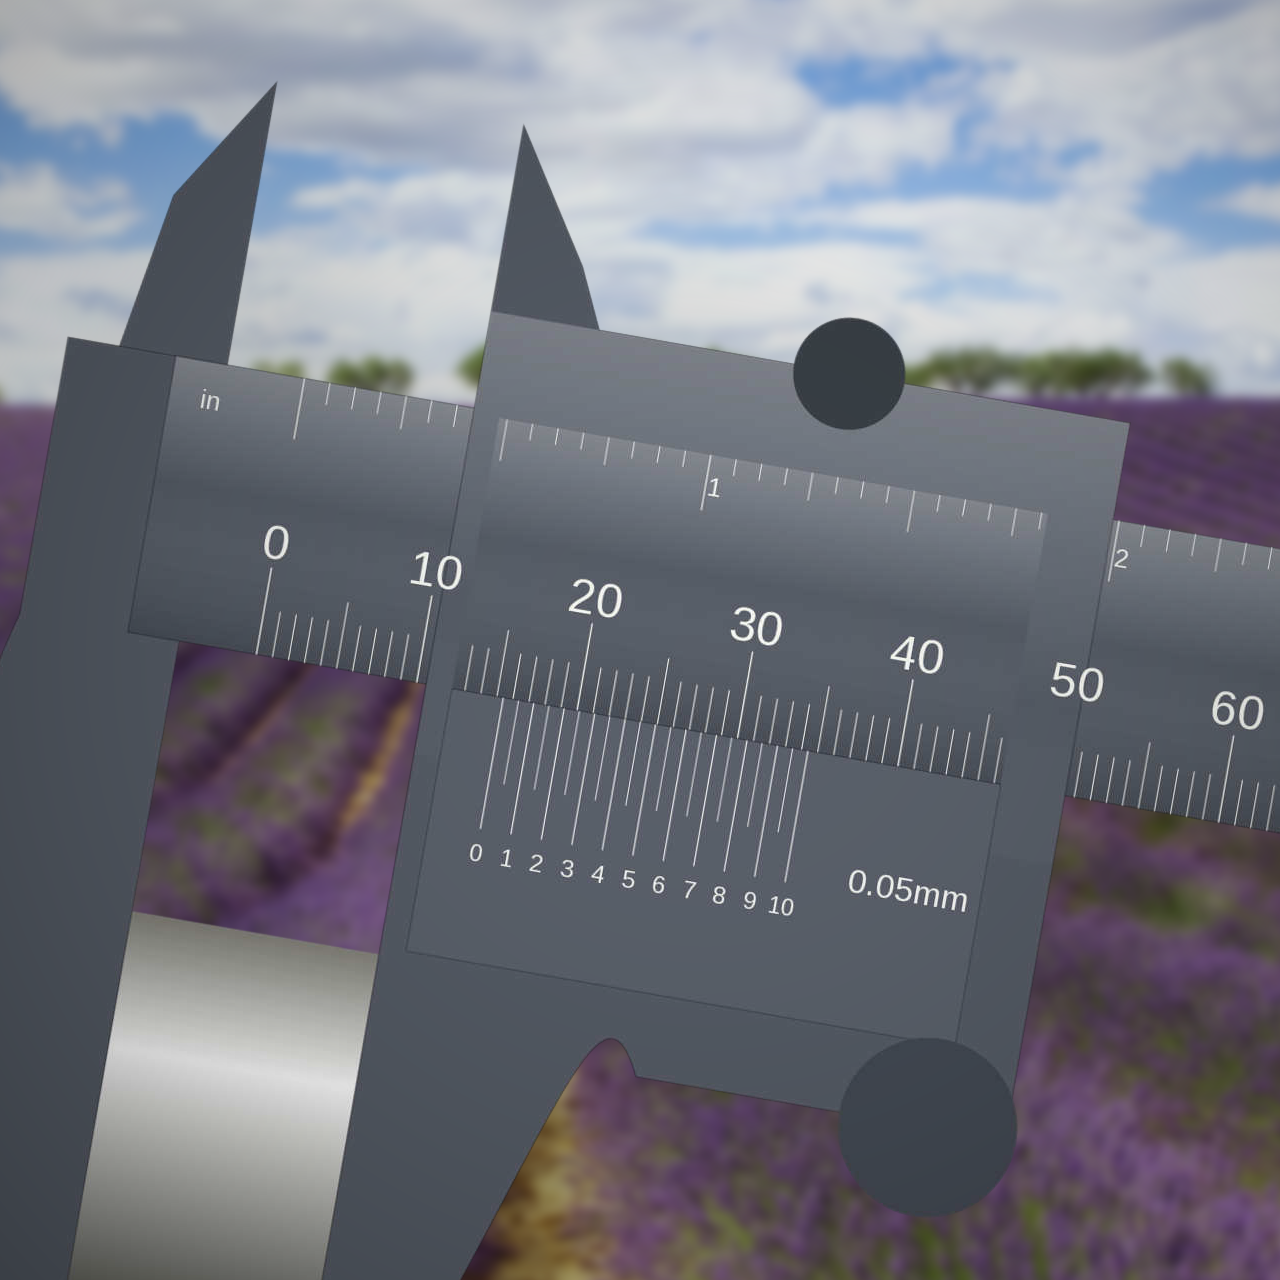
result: 15.4 mm
